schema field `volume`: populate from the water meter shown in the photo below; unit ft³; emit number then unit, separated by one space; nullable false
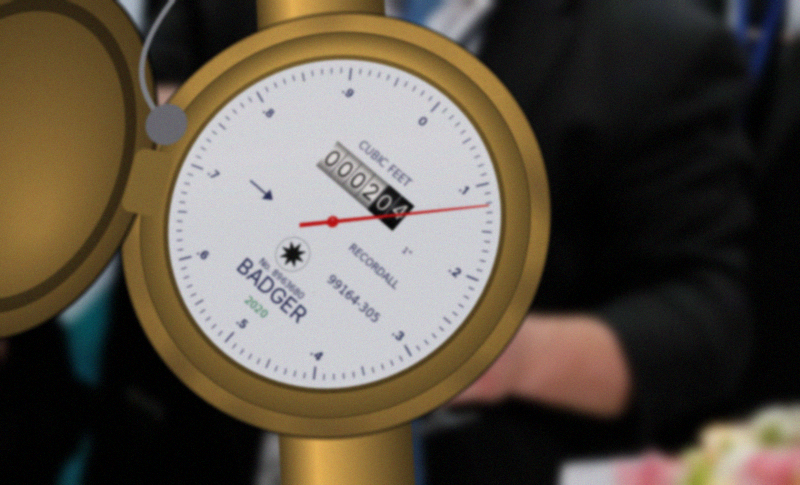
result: 204.12 ft³
